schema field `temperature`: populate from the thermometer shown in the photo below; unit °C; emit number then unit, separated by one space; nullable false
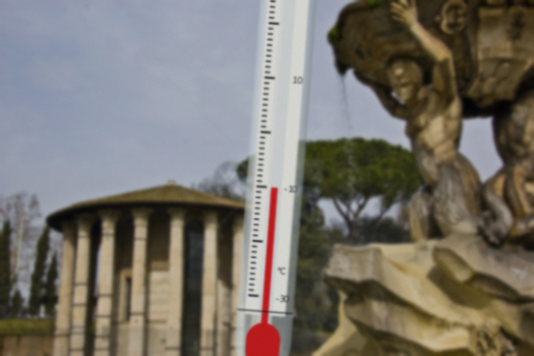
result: -10 °C
